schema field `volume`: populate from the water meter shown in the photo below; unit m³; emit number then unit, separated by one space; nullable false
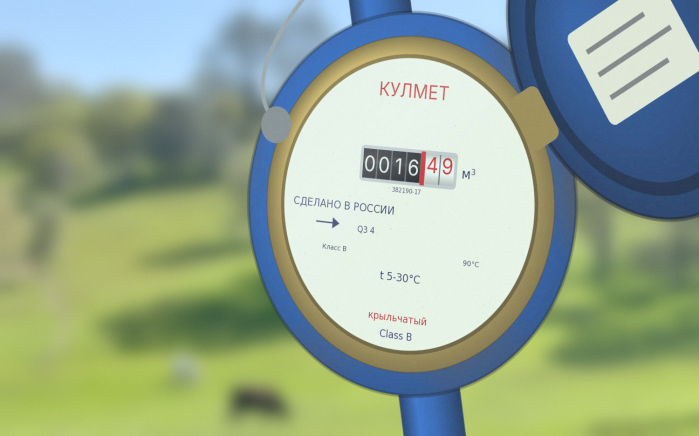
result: 16.49 m³
